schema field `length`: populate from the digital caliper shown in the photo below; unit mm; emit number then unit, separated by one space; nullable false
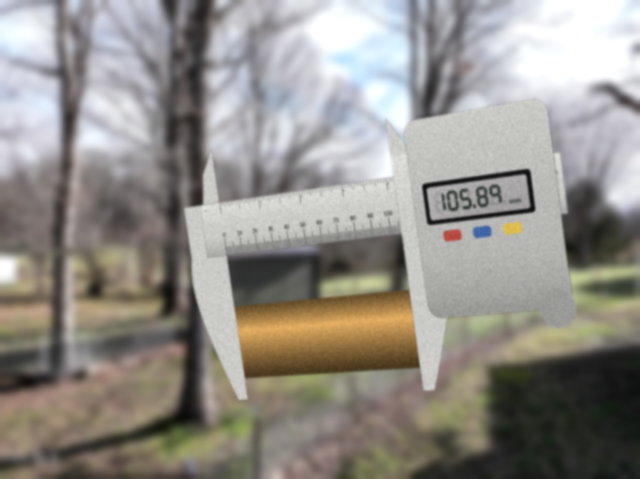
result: 105.89 mm
